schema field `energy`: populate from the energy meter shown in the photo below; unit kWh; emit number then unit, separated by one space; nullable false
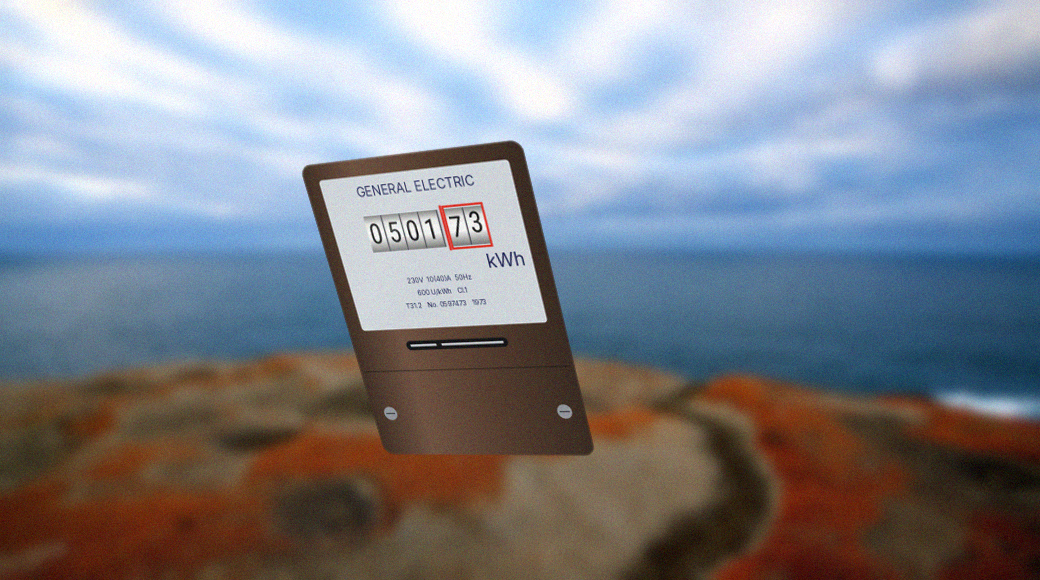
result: 501.73 kWh
